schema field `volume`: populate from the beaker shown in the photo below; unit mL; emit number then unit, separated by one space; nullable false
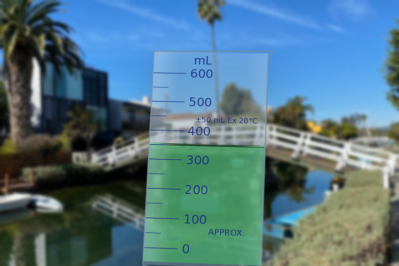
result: 350 mL
